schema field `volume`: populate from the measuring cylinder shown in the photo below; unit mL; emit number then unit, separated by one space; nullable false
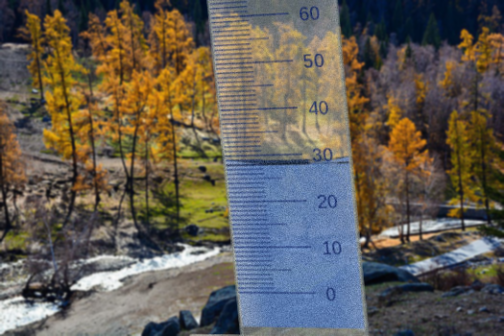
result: 28 mL
